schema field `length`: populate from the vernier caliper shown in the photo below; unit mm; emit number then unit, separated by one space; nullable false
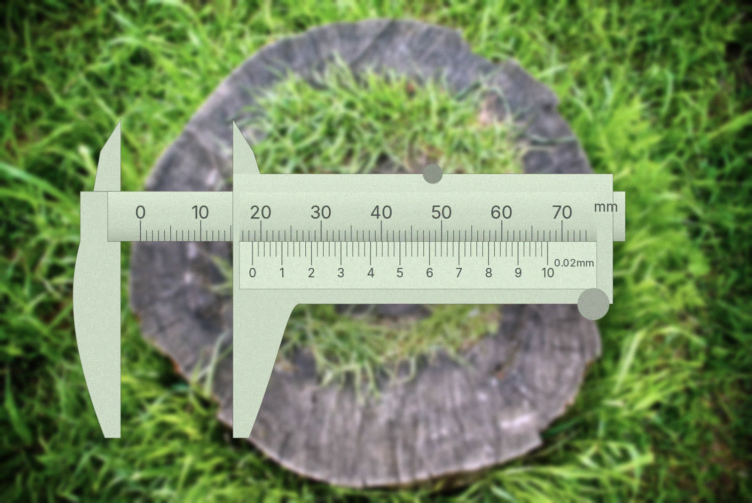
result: 18.6 mm
